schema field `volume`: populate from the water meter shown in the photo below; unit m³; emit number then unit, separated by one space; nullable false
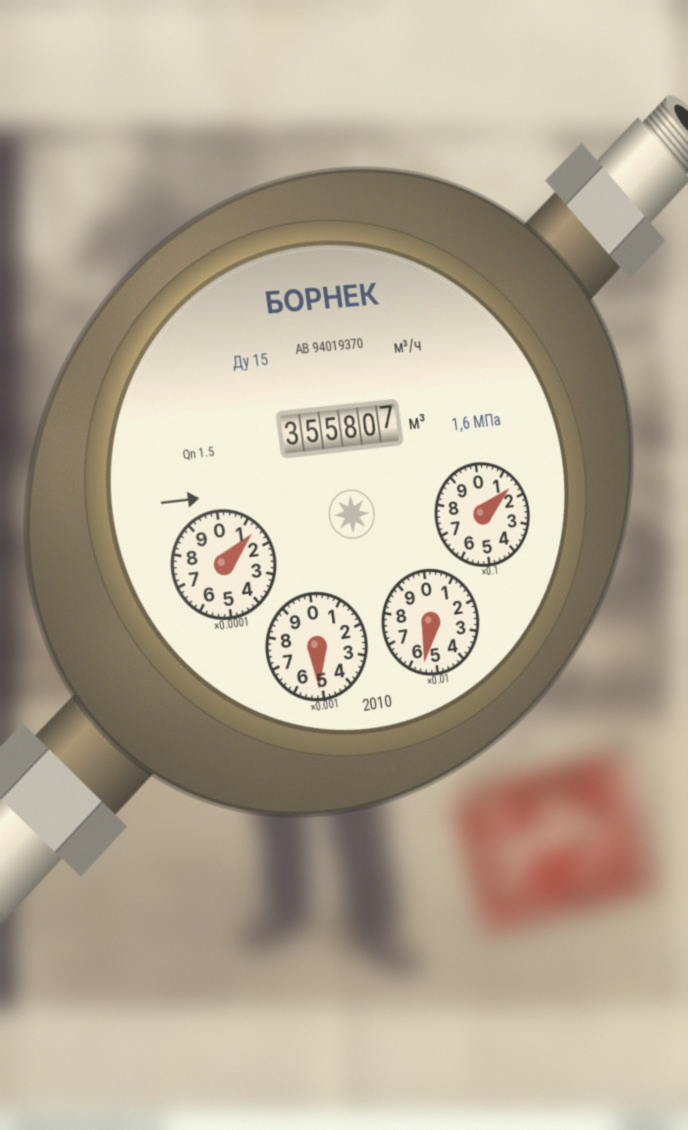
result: 355807.1551 m³
